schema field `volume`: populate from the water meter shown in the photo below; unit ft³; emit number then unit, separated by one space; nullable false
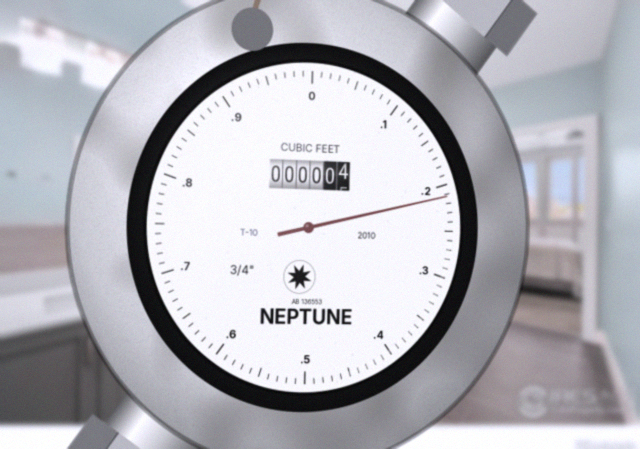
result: 4.21 ft³
